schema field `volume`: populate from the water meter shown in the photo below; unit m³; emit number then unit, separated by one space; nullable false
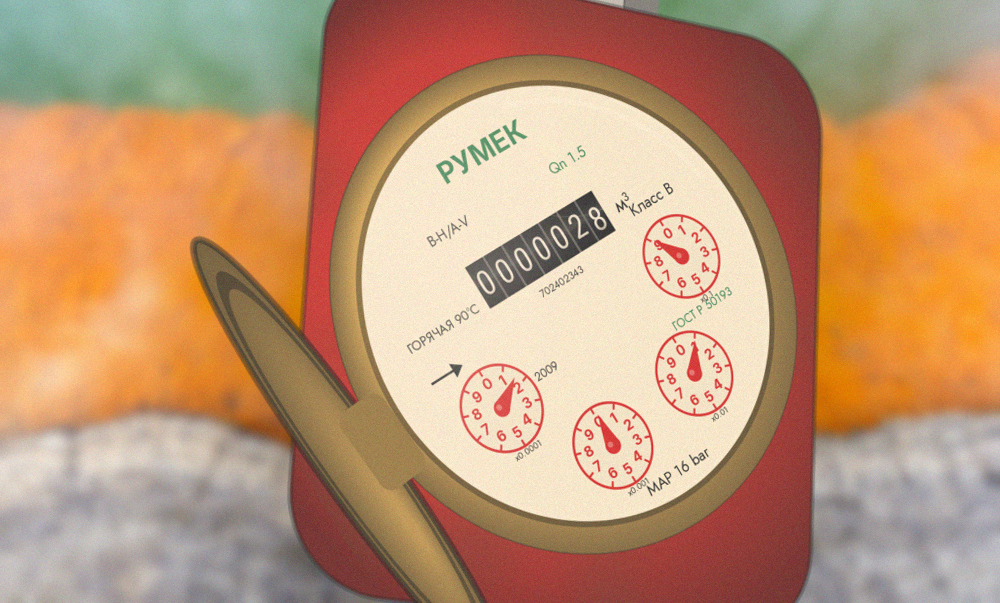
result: 27.9101 m³
